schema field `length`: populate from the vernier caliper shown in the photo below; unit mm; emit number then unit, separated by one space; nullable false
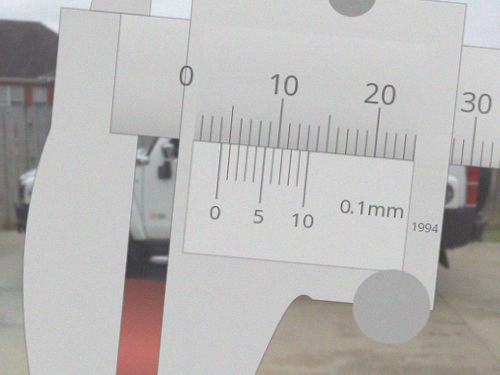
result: 4.2 mm
